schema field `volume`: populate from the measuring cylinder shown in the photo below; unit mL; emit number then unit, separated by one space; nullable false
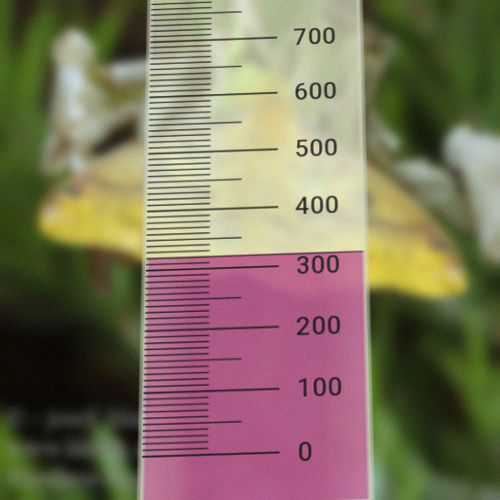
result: 320 mL
